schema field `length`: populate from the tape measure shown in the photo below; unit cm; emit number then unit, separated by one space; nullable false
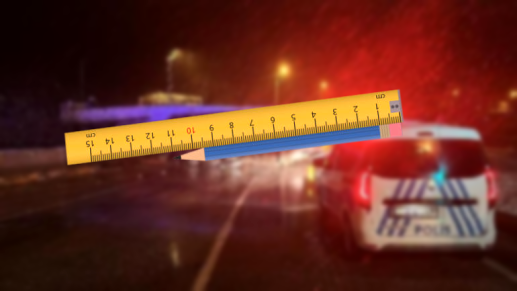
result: 11 cm
